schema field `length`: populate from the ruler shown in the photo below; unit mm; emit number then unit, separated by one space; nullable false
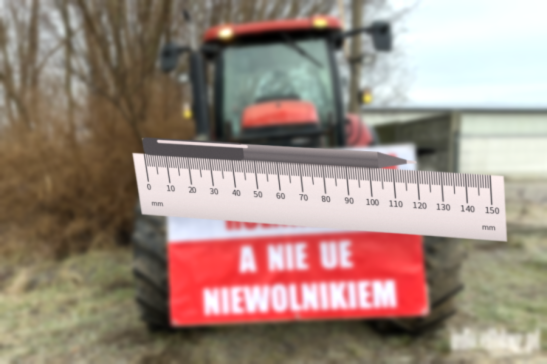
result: 120 mm
